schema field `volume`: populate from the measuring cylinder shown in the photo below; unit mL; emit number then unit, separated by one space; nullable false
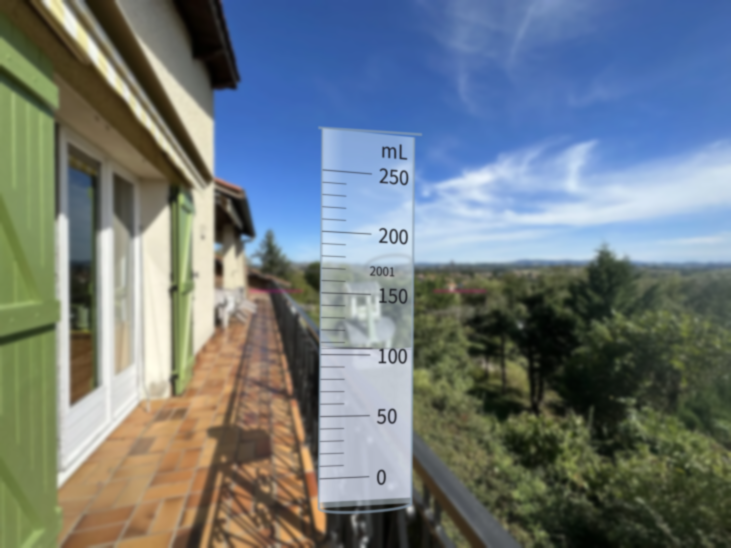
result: 105 mL
